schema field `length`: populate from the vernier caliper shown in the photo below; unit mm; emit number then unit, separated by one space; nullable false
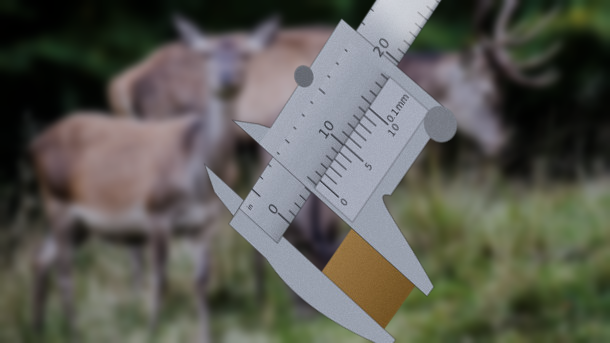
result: 5.6 mm
